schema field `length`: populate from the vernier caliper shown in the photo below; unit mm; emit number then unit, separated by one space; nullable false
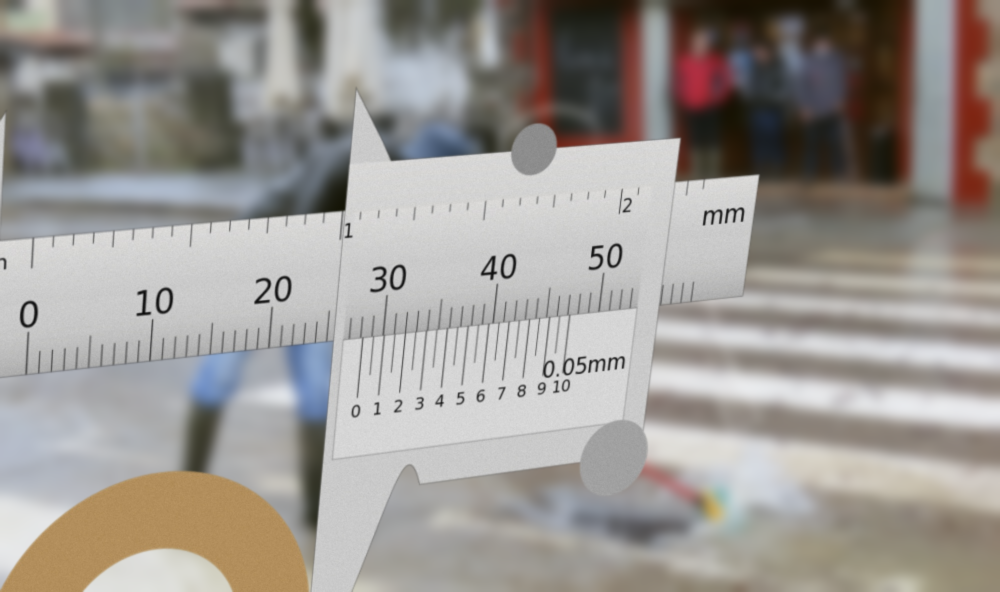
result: 28.2 mm
